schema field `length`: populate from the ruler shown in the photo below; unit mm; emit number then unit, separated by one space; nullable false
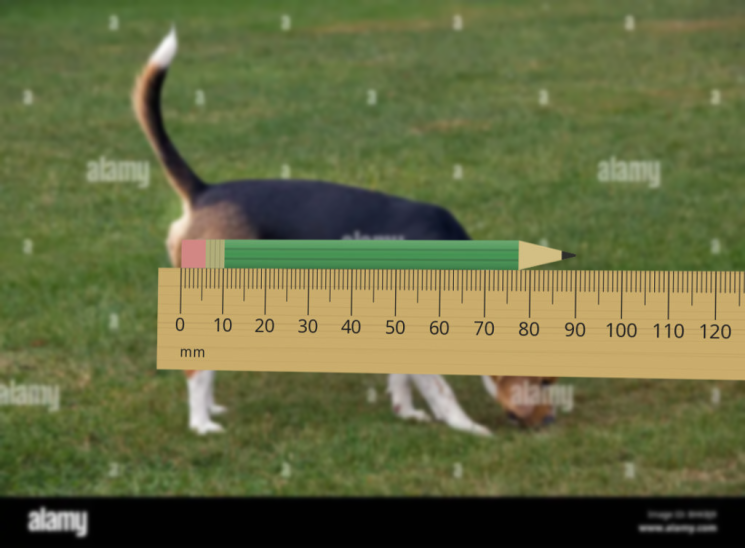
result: 90 mm
